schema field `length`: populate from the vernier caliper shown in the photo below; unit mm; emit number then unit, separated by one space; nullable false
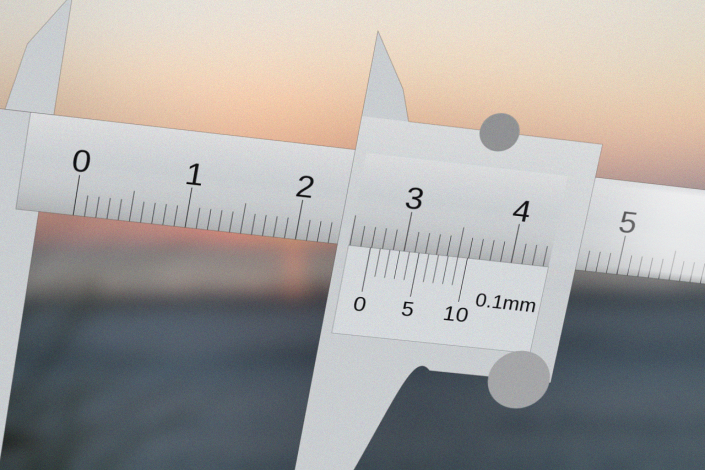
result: 26.9 mm
